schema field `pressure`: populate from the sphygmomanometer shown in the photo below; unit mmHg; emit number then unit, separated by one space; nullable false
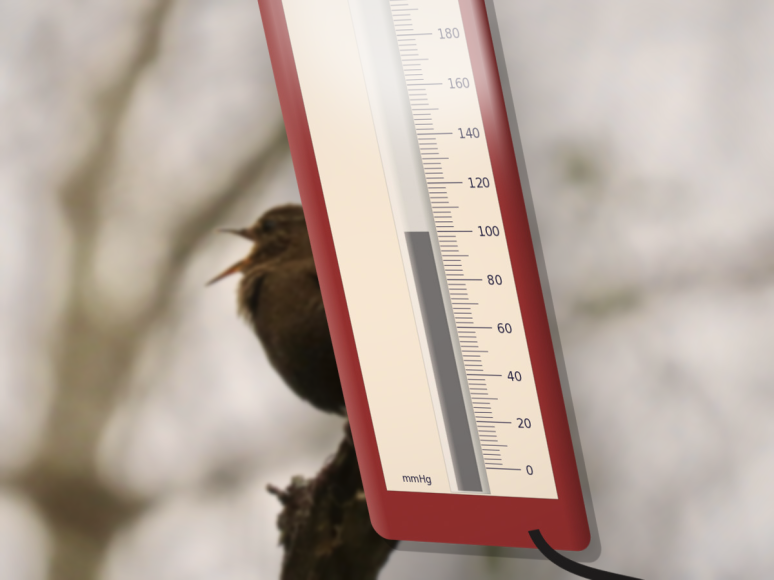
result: 100 mmHg
